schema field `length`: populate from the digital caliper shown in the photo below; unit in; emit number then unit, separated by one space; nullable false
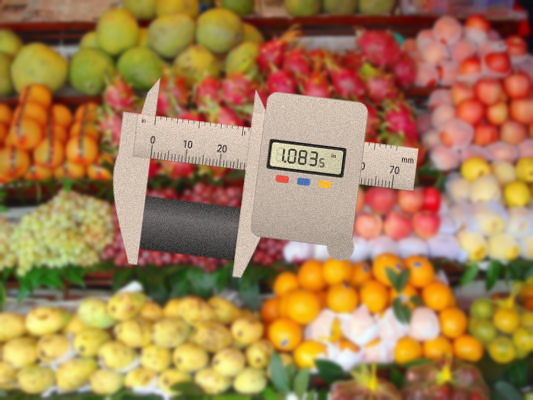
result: 1.0835 in
